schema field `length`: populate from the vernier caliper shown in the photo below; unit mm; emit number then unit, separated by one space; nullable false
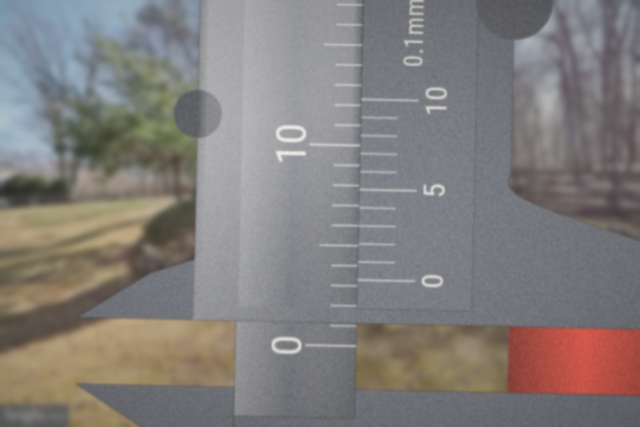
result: 3.3 mm
